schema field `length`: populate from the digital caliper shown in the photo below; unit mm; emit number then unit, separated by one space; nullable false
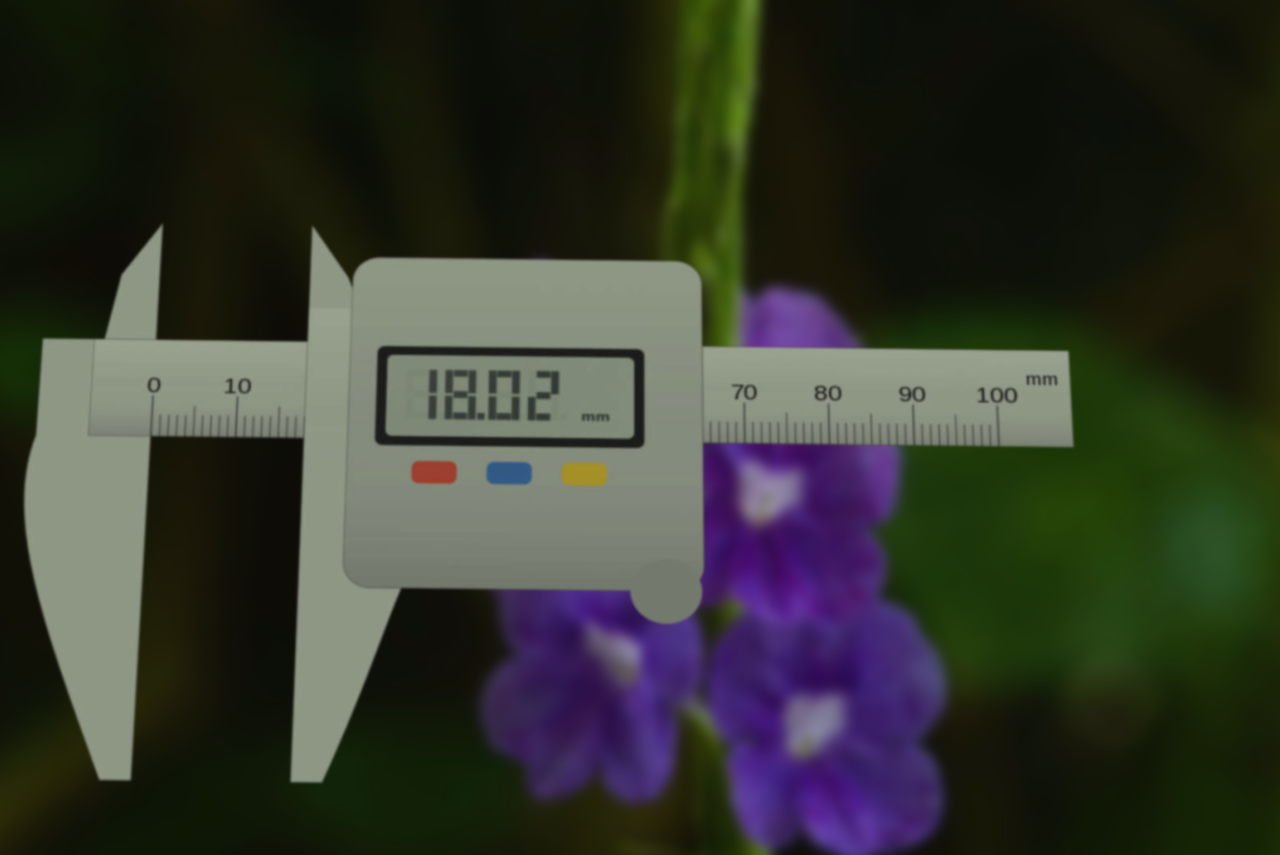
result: 18.02 mm
